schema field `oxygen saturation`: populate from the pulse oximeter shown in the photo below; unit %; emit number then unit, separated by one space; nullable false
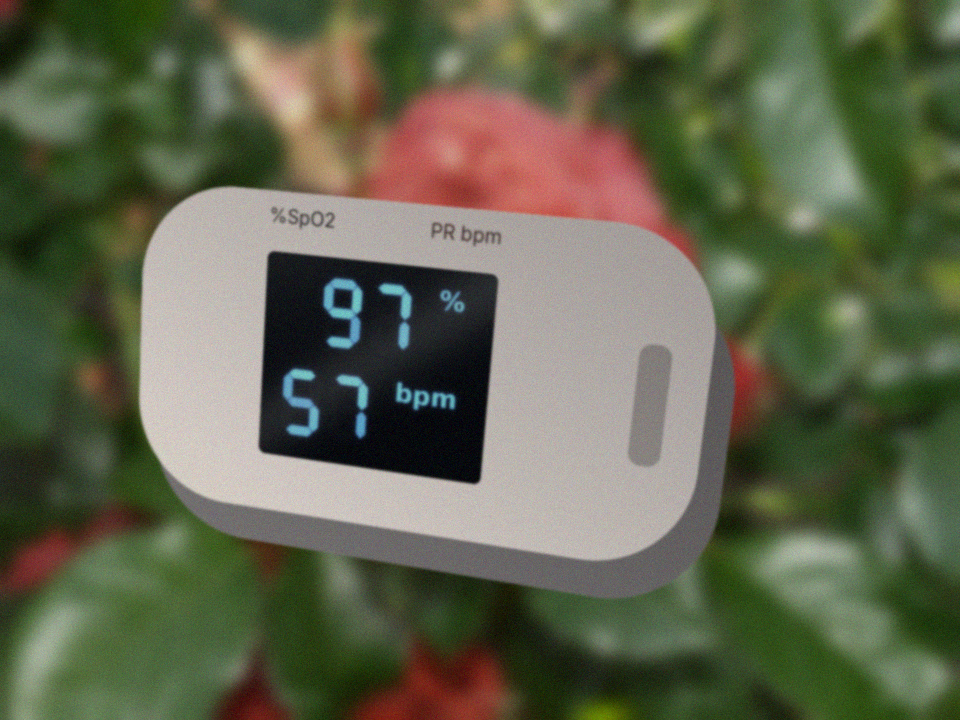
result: 97 %
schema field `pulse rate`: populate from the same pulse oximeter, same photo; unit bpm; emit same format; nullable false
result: 57 bpm
